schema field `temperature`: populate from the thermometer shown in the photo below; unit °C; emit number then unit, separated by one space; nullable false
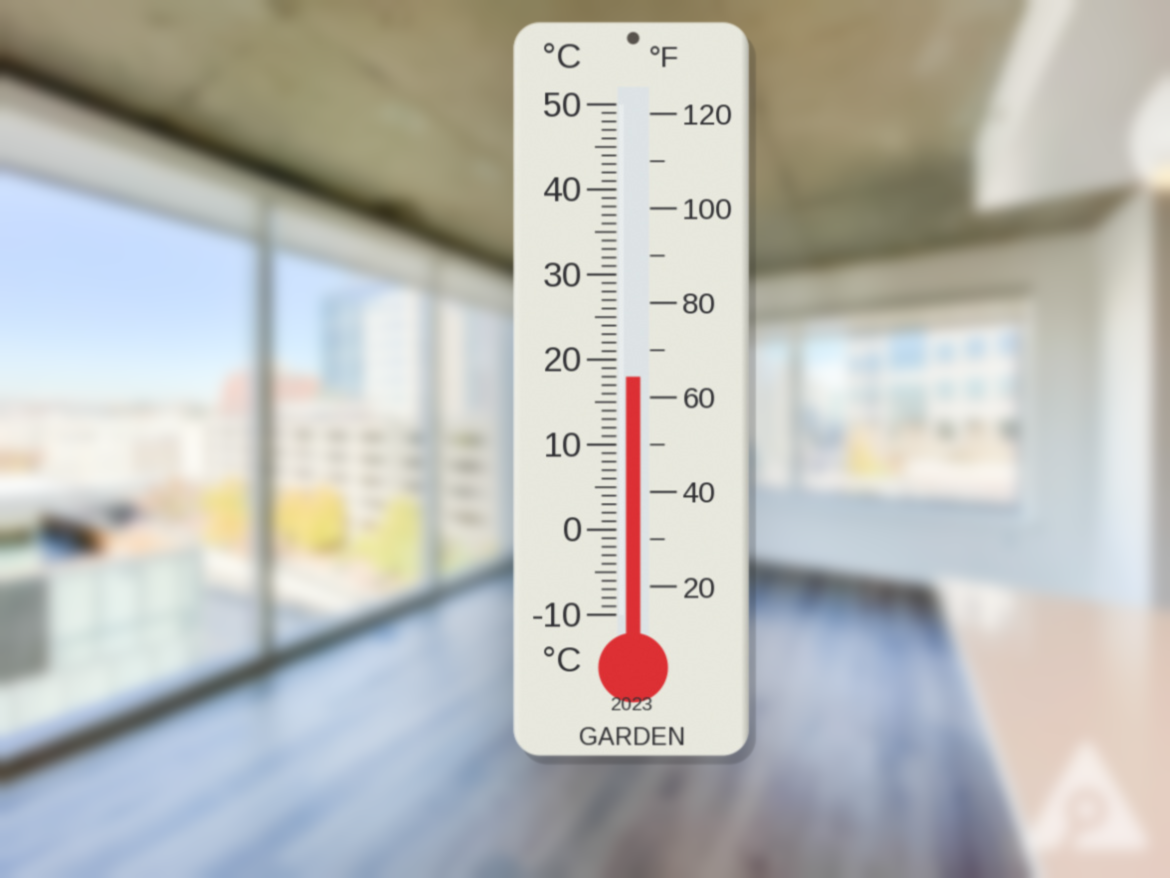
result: 18 °C
